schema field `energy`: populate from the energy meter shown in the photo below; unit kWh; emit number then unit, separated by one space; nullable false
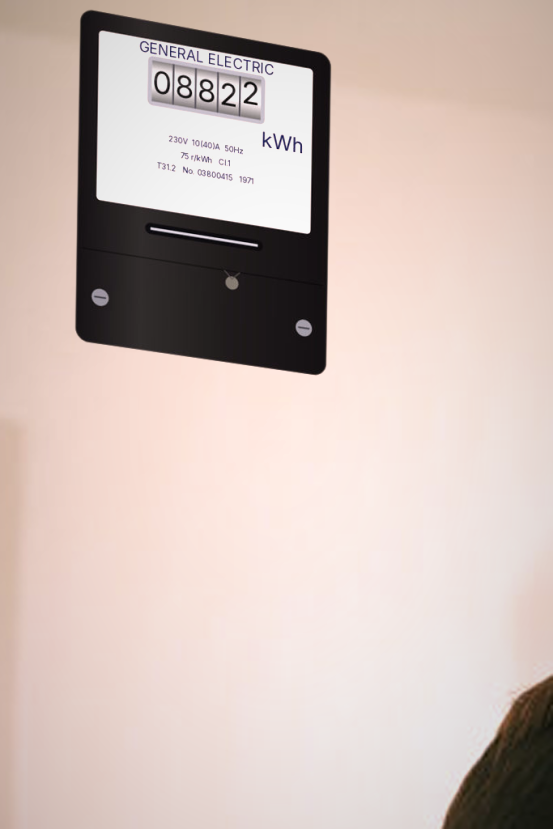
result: 8822 kWh
